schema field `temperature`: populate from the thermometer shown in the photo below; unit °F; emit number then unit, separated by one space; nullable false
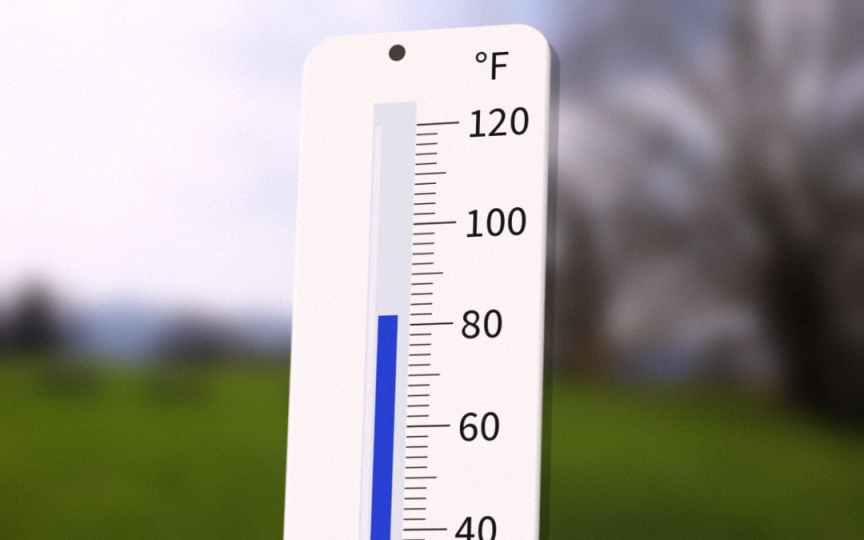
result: 82 °F
